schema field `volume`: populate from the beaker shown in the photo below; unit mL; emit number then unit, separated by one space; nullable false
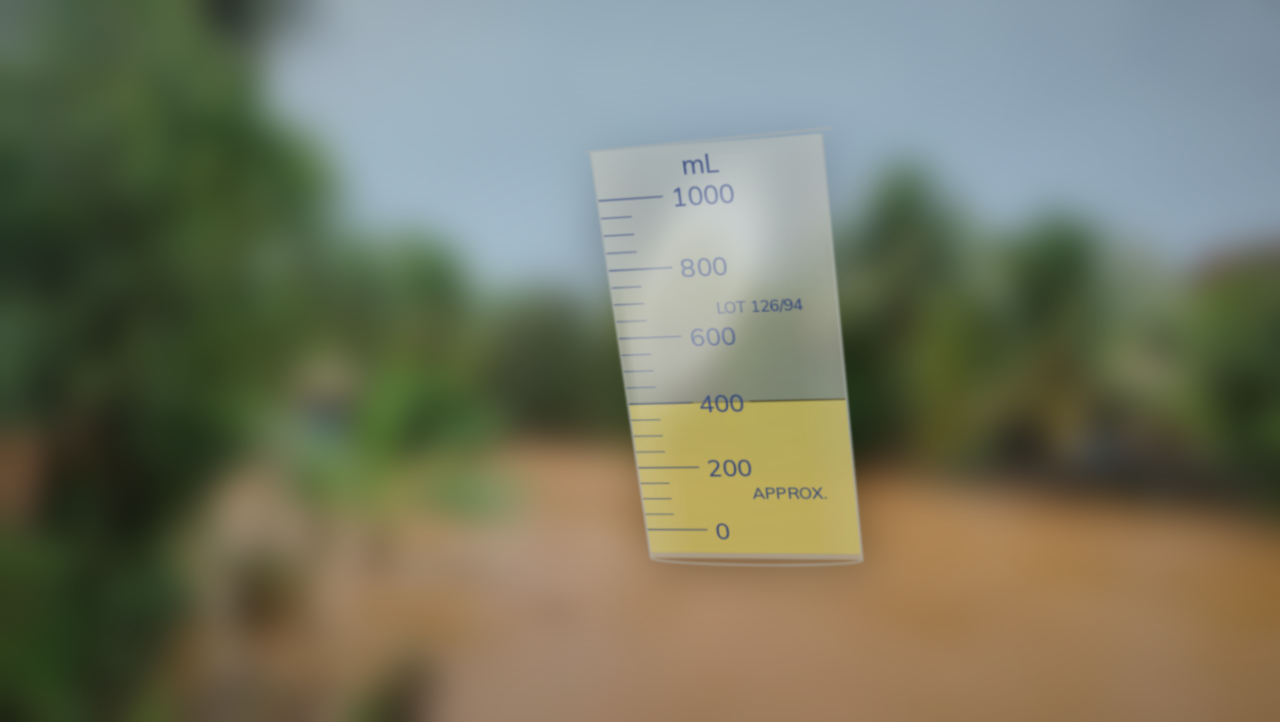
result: 400 mL
